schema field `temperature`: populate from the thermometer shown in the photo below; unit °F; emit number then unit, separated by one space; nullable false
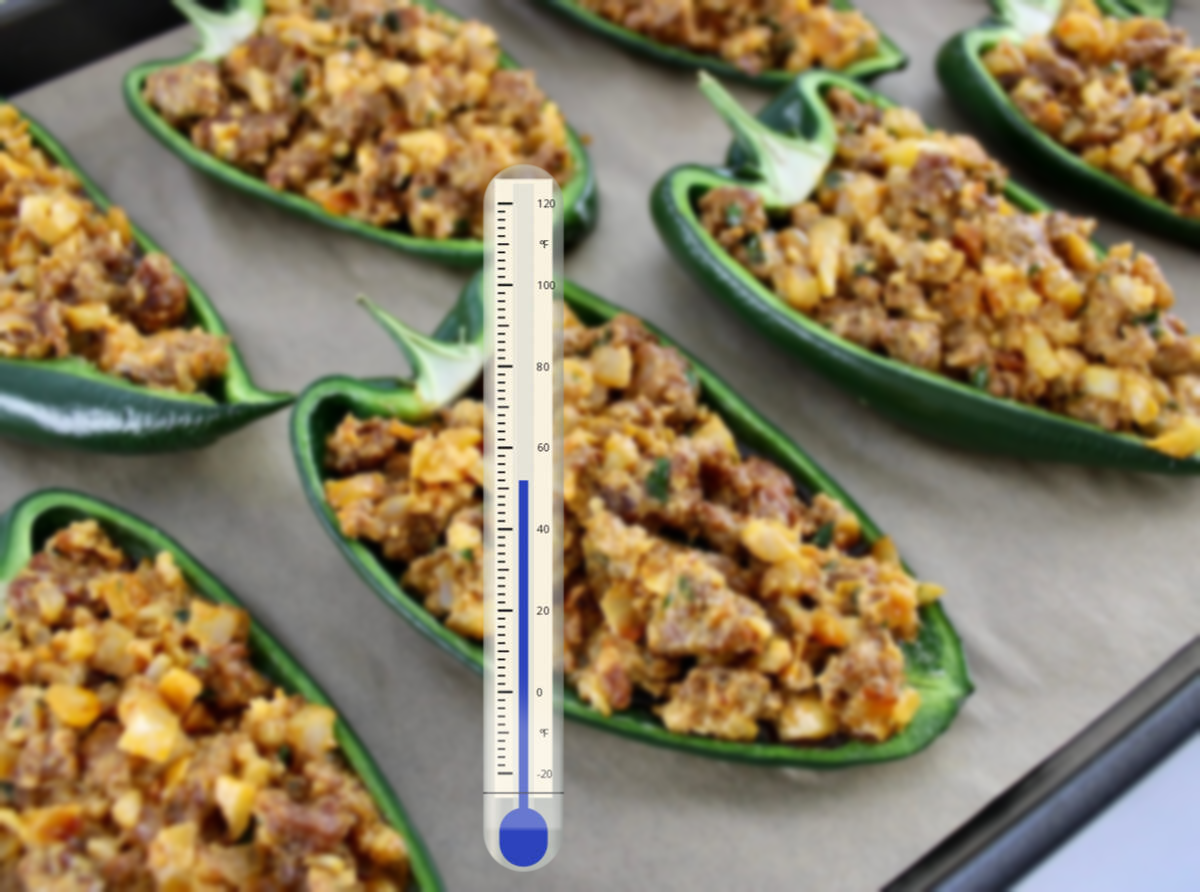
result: 52 °F
